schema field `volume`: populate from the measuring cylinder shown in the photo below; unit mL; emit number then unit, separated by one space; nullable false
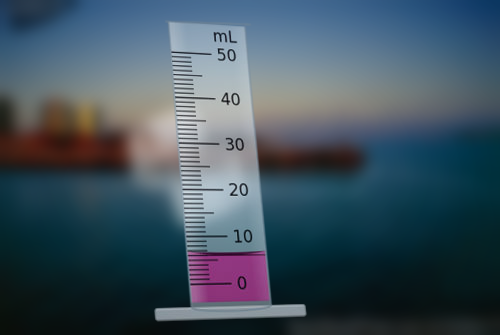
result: 6 mL
